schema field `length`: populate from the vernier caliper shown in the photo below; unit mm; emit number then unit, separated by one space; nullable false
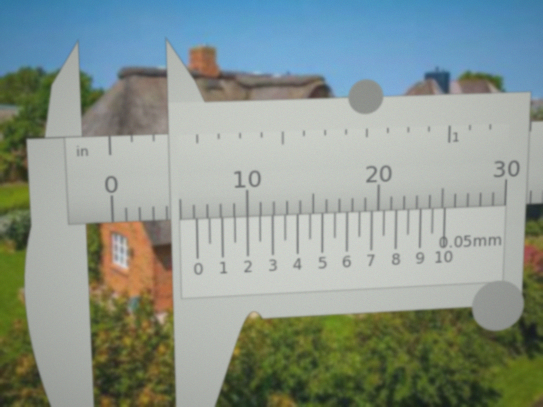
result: 6.2 mm
